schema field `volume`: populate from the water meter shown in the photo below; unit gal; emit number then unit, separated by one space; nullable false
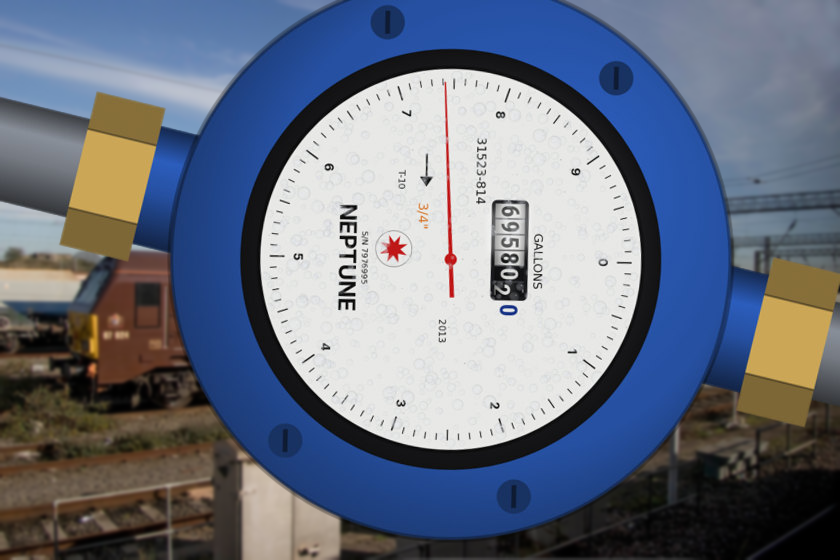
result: 6958017.4 gal
